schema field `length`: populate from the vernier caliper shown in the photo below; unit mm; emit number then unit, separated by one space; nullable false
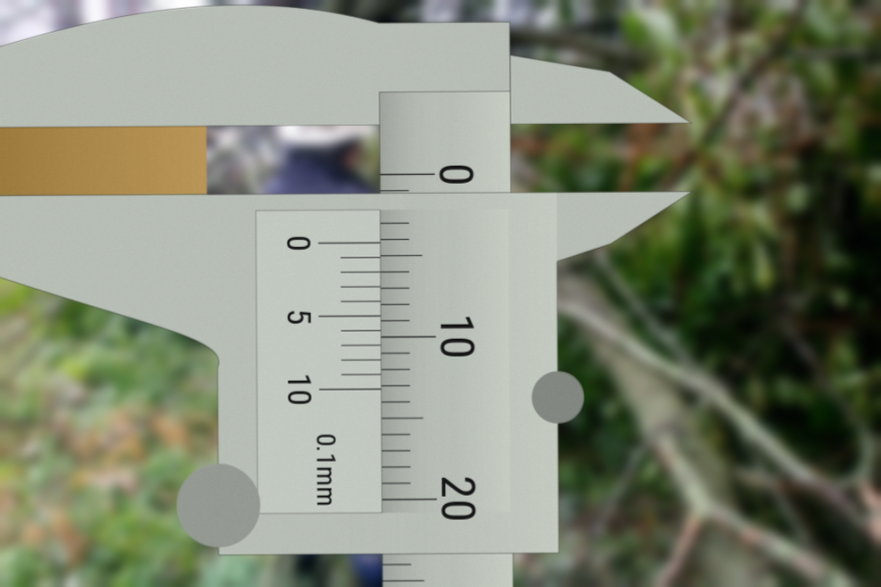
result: 4.2 mm
